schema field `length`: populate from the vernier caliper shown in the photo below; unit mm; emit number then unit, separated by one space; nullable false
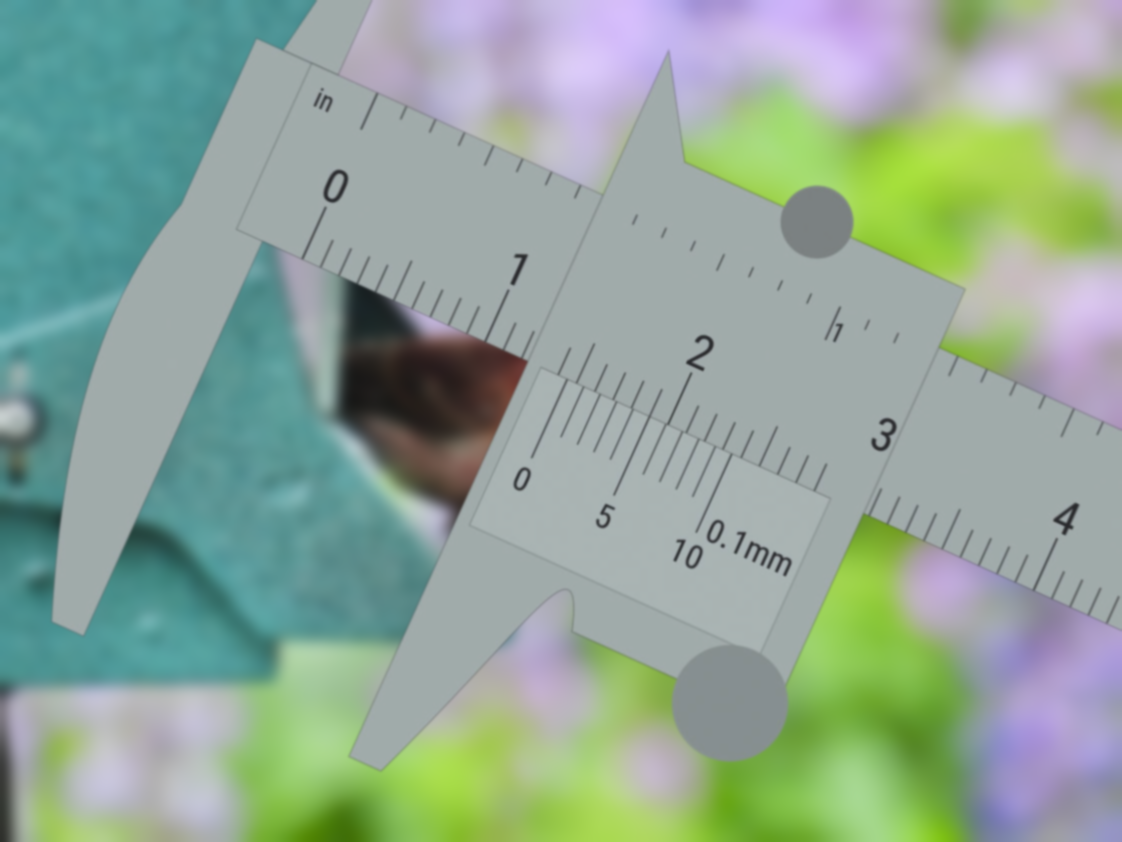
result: 14.5 mm
